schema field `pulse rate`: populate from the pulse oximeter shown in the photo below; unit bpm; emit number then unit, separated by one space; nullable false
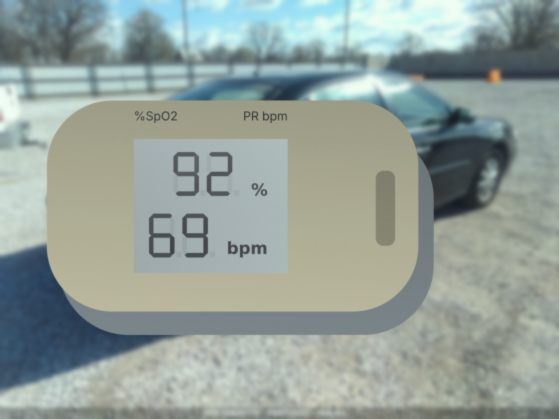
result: 69 bpm
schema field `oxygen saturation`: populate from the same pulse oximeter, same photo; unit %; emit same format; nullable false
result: 92 %
